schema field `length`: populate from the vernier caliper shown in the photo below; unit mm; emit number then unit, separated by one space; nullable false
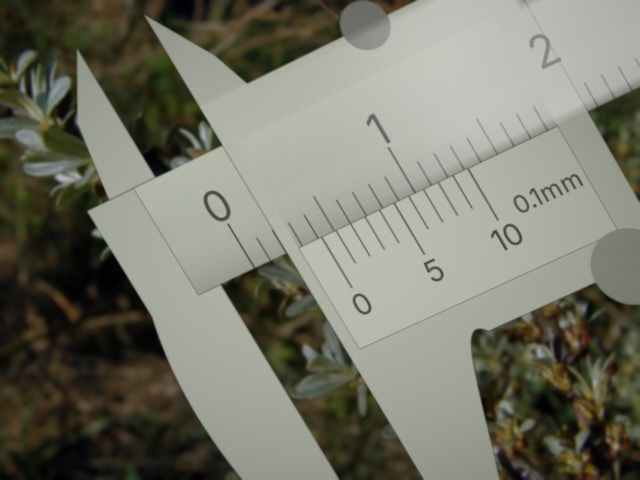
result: 4.2 mm
